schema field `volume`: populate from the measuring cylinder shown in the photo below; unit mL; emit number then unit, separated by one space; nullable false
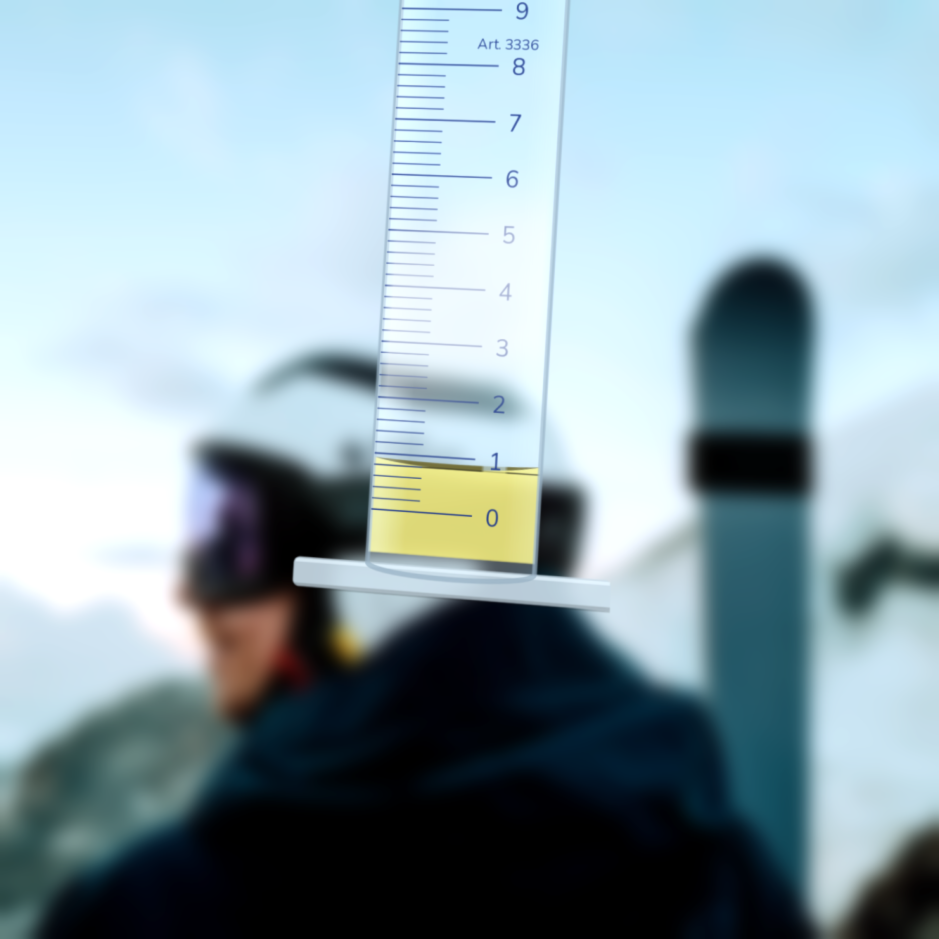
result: 0.8 mL
